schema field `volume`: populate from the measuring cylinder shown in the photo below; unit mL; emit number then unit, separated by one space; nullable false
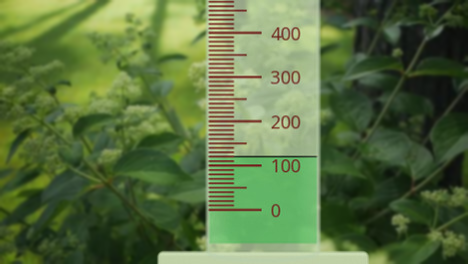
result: 120 mL
